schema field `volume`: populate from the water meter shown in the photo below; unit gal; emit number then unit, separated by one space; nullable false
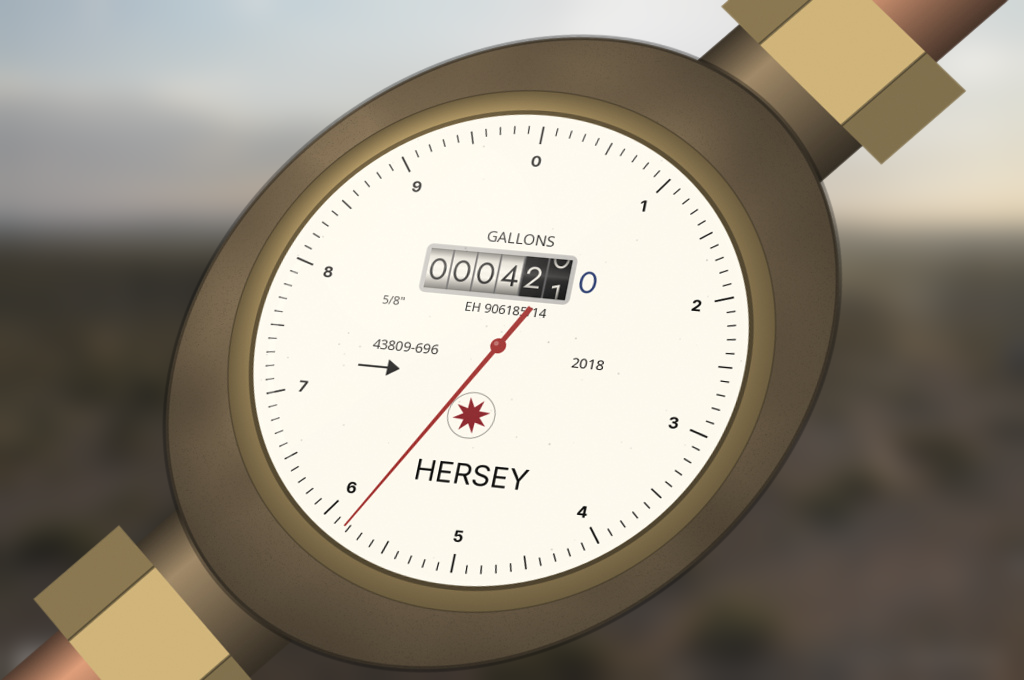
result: 4205.8 gal
